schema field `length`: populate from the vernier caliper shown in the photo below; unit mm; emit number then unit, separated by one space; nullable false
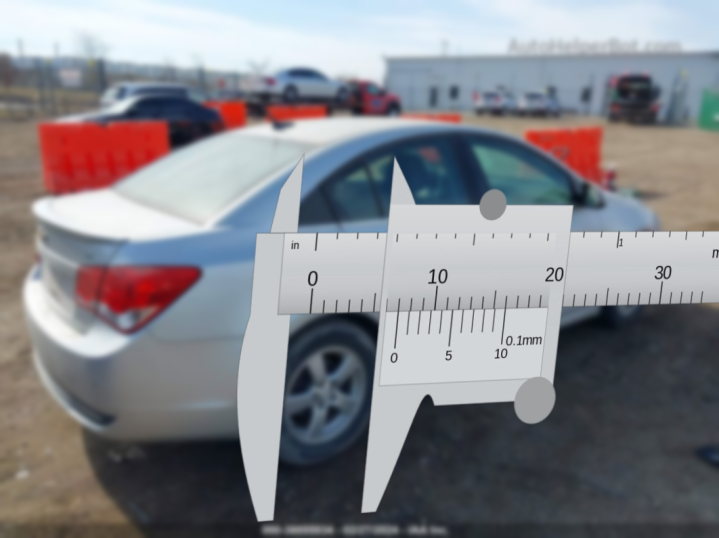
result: 7.0 mm
